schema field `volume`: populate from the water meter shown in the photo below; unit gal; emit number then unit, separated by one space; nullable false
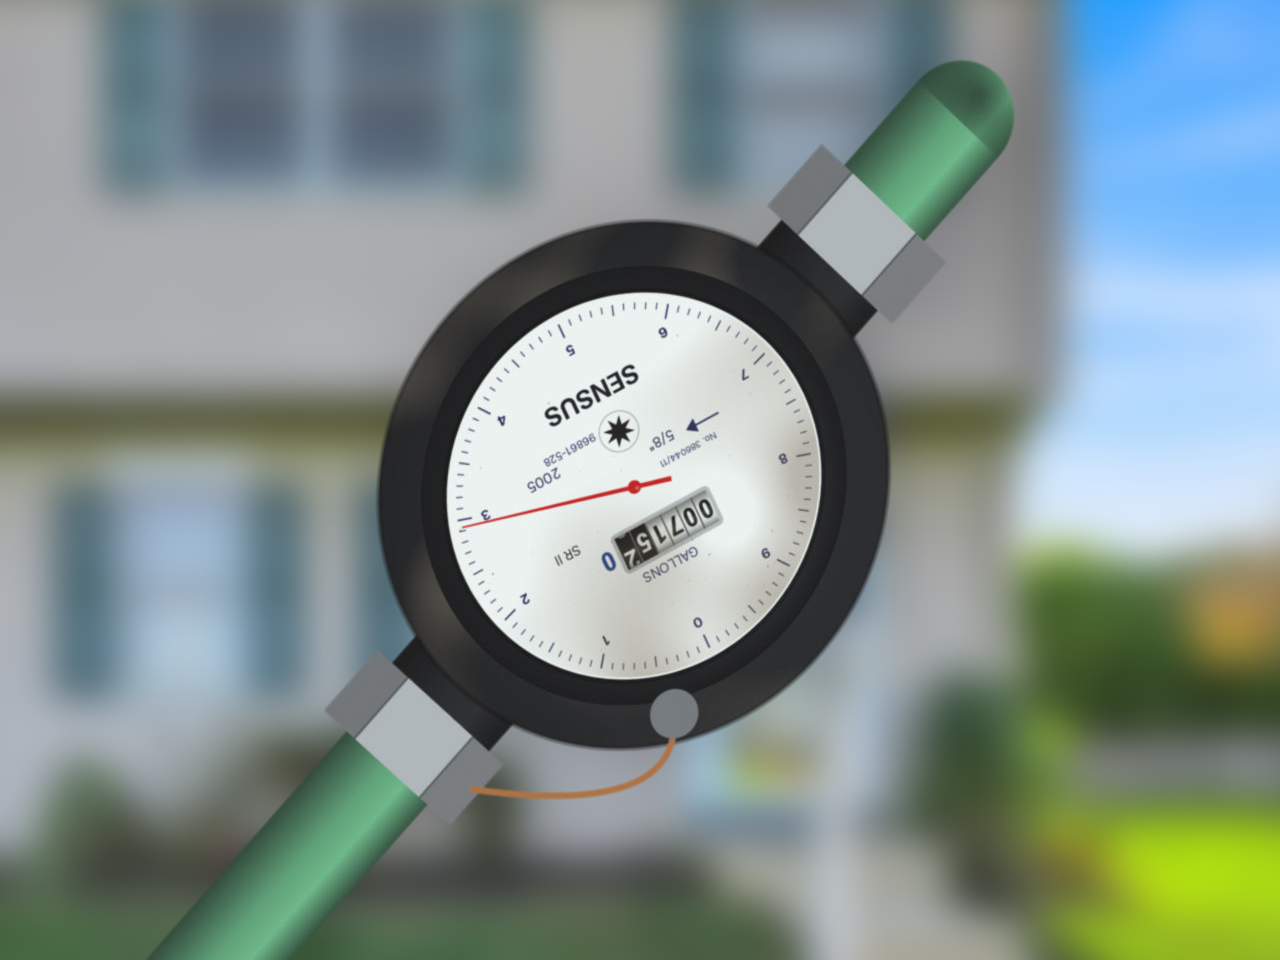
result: 71522.9 gal
